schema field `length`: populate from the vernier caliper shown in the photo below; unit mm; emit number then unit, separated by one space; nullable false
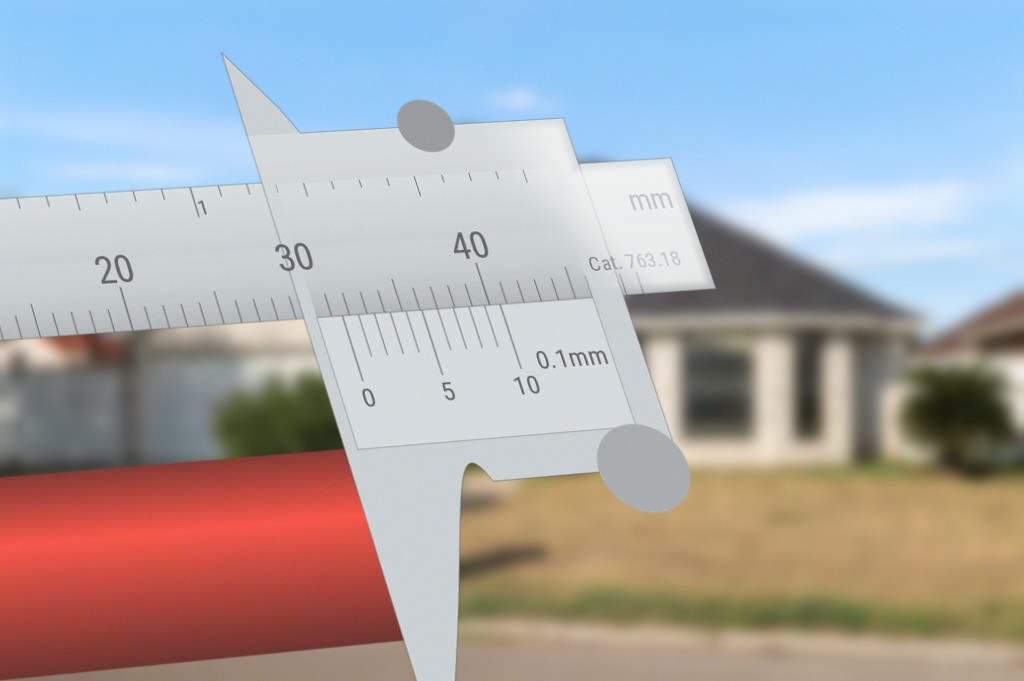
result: 31.6 mm
